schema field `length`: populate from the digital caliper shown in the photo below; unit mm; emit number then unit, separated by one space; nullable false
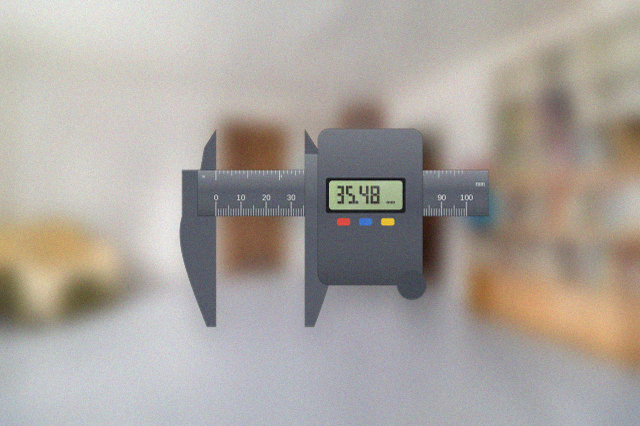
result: 35.48 mm
